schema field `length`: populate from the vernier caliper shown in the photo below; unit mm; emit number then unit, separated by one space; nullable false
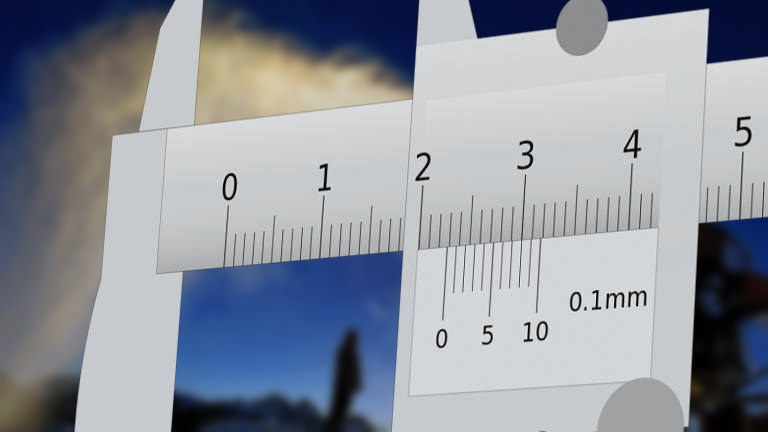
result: 22.8 mm
